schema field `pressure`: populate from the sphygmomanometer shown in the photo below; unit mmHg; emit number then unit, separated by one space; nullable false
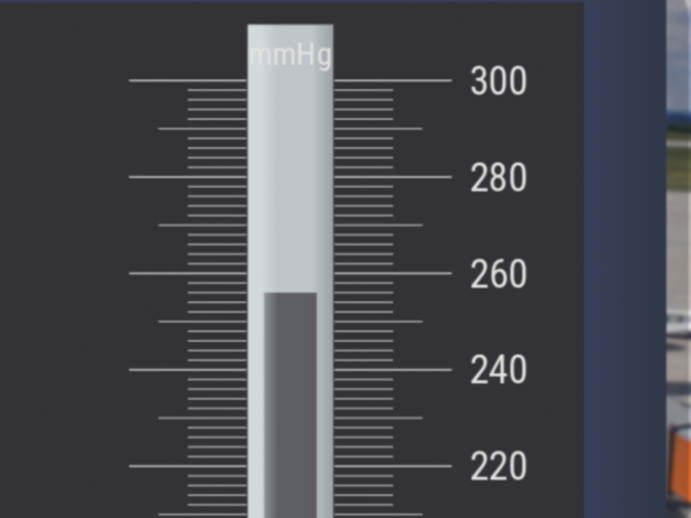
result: 256 mmHg
